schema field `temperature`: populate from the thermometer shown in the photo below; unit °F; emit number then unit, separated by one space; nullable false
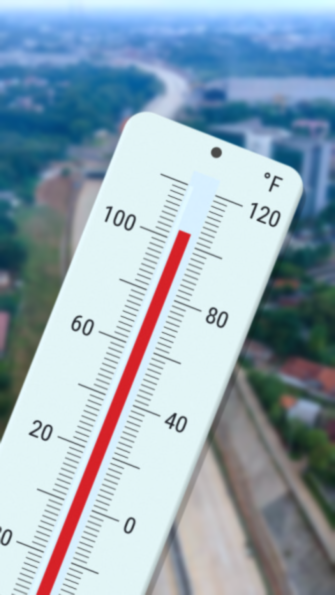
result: 104 °F
